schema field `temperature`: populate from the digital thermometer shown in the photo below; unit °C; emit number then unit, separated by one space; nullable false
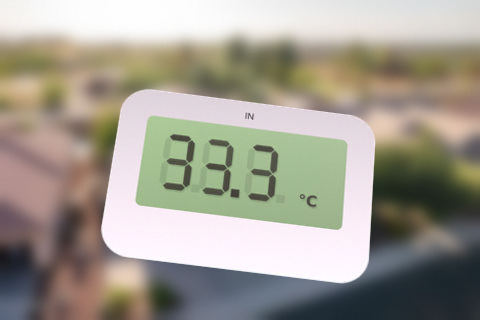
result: 33.3 °C
